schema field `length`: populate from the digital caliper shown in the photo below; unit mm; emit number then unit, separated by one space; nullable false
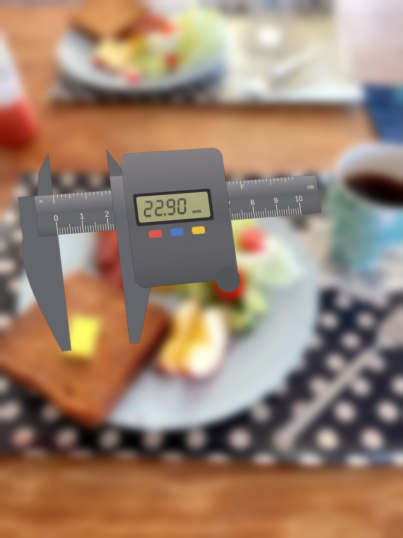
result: 22.90 mm
